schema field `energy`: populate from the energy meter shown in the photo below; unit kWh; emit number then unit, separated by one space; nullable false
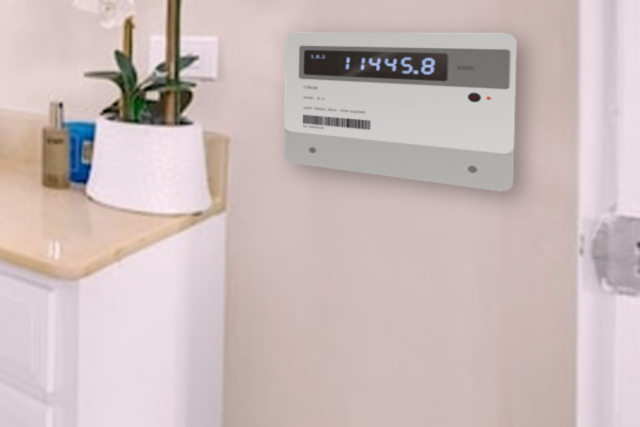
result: 11445.8 kWh
